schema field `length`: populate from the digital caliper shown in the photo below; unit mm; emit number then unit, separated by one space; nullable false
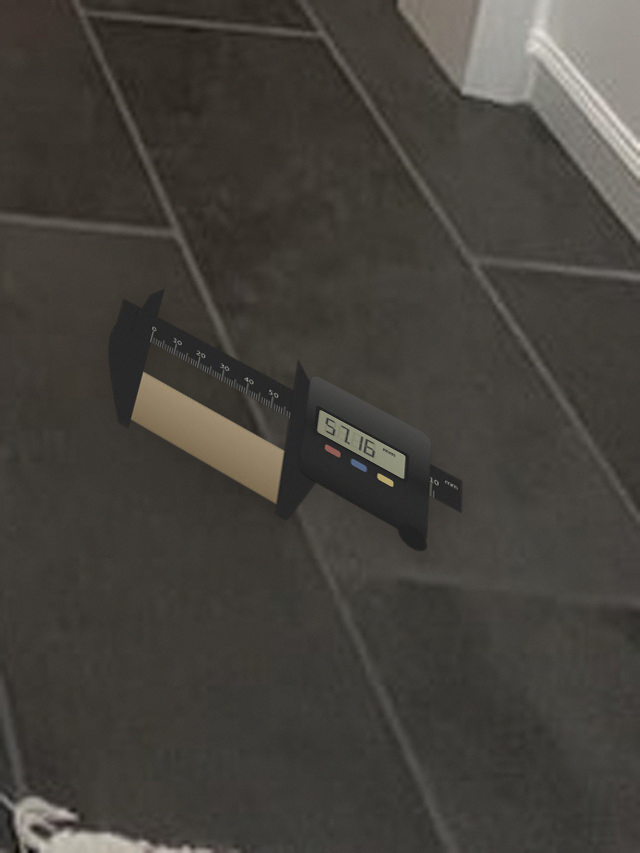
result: 57.16 mm
